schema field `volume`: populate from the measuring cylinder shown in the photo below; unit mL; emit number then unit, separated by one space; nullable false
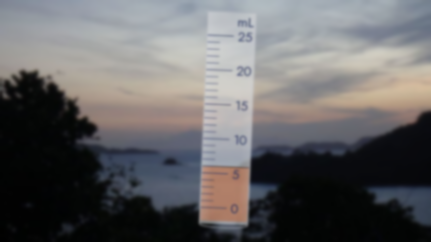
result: 6 mL
